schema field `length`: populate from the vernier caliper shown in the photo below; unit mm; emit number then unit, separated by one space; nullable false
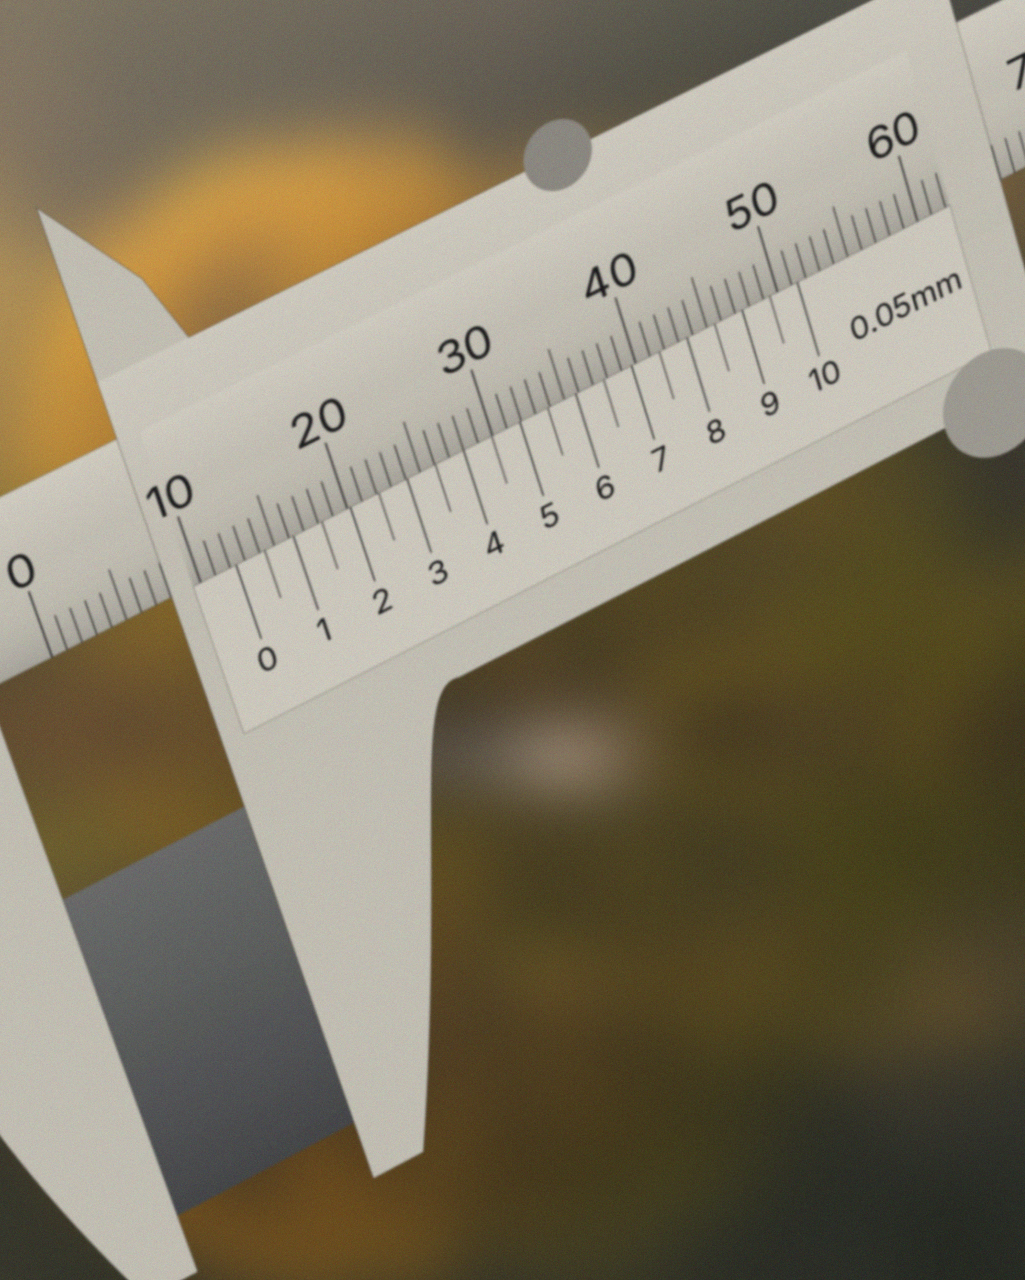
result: 12.4 mm
